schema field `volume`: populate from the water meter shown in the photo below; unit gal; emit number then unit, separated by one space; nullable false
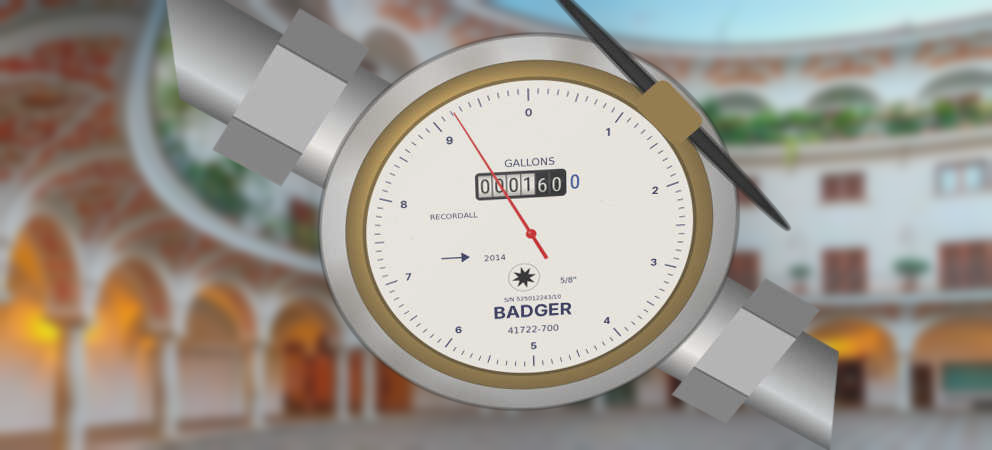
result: 1599.2 gal
